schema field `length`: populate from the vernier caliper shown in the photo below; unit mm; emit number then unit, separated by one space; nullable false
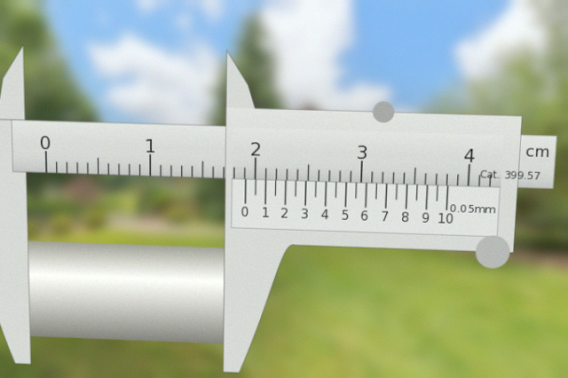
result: 19.1 mm
